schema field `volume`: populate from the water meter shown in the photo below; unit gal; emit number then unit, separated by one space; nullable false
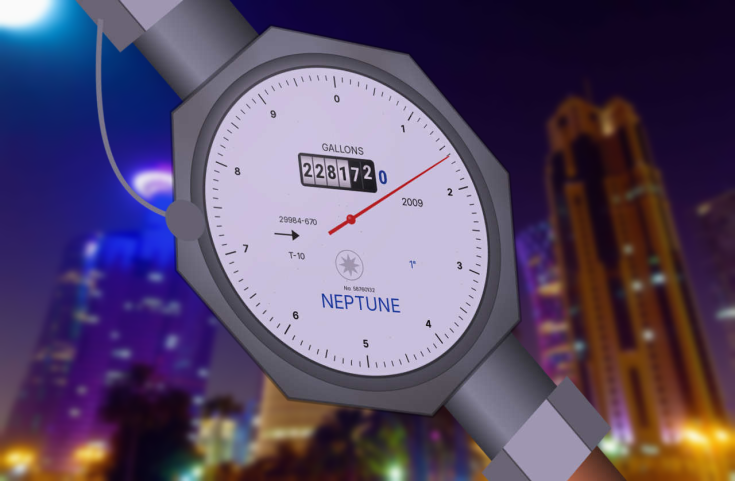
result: 2281721.6 gal
